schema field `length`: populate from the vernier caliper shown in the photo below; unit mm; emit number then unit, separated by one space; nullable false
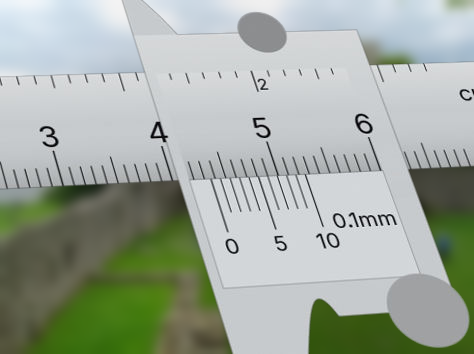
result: 43.6 mm
